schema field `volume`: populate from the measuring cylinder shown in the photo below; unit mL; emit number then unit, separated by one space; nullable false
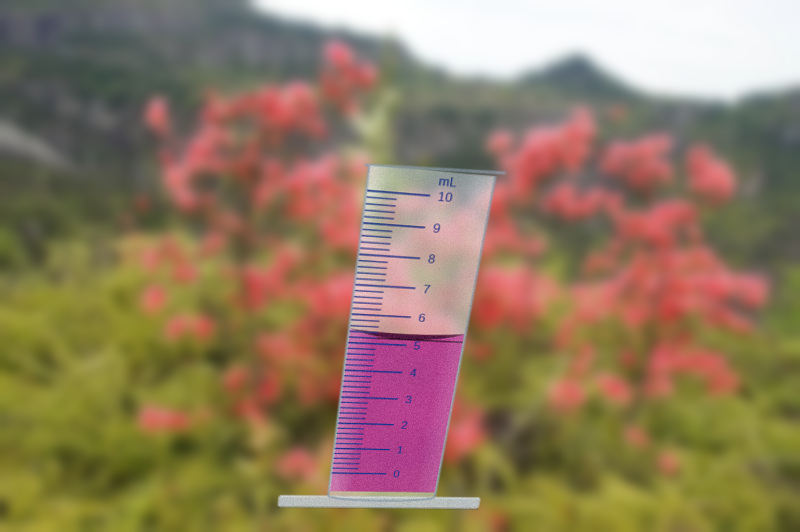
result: 5.2 mL
